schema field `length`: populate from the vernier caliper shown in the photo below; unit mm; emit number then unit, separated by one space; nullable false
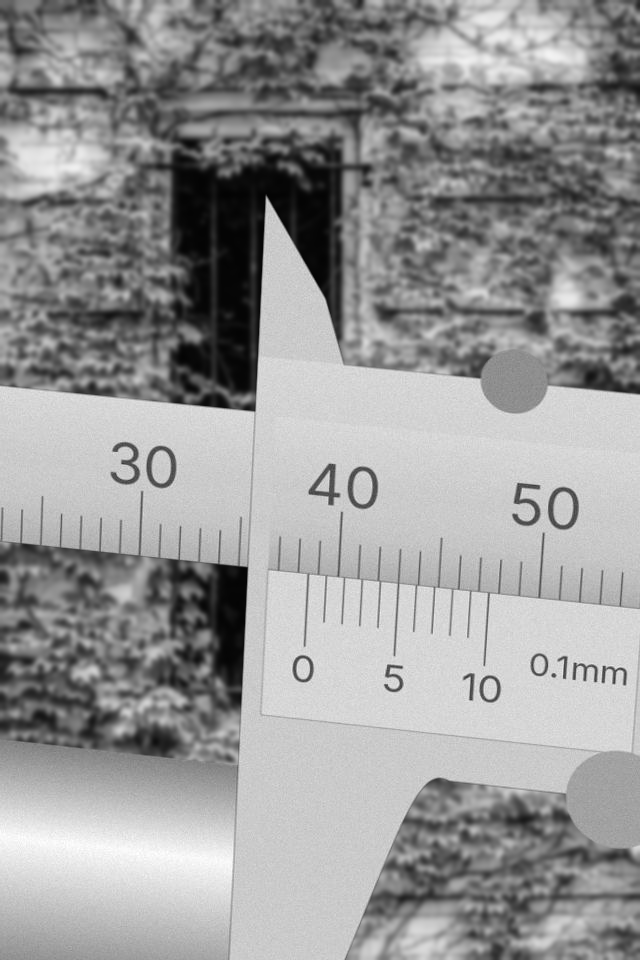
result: 38.5 mm
